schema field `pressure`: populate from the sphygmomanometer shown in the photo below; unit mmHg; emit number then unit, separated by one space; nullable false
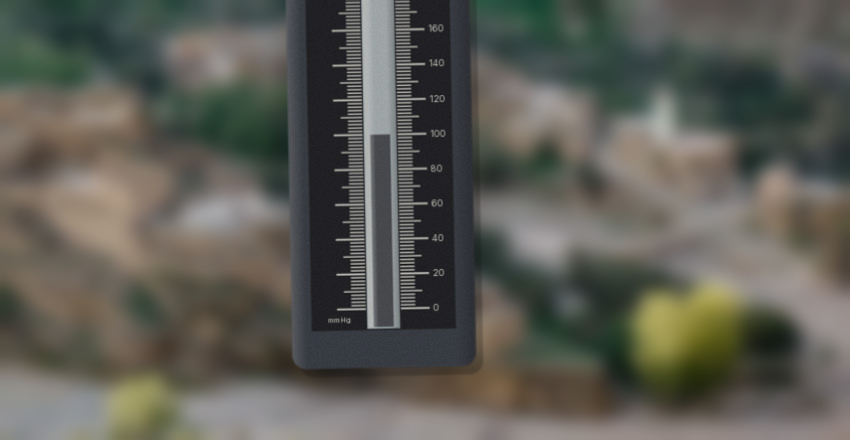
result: 100 mmHg
